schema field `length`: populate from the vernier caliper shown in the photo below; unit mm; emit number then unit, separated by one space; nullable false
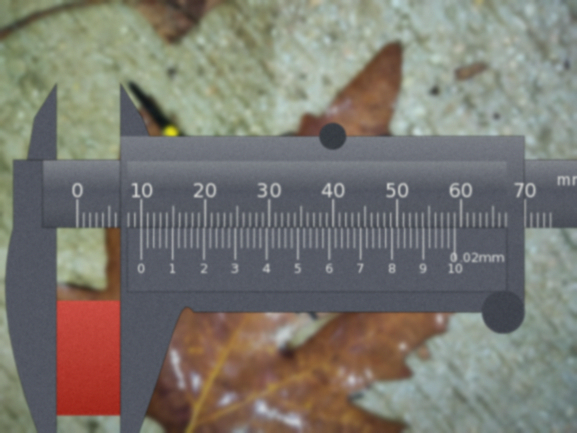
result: 10.0 mm
